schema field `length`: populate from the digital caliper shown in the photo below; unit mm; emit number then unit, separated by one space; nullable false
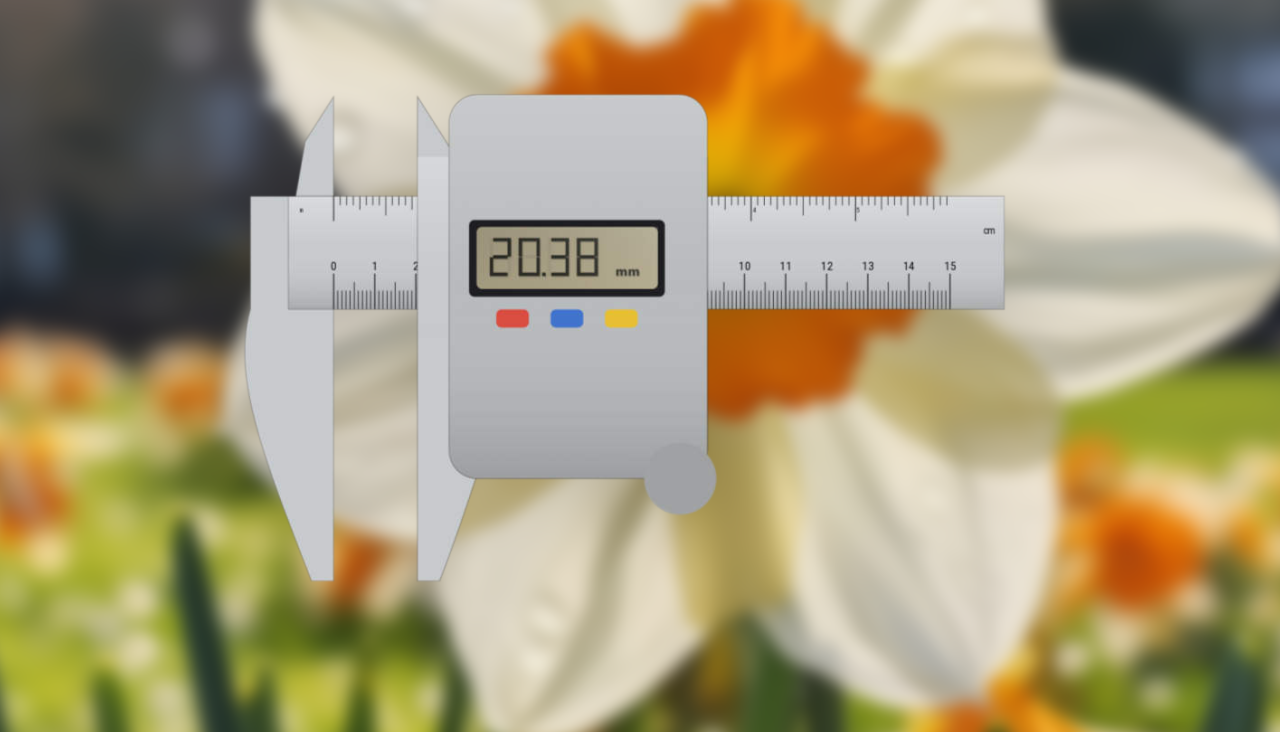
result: 20.38 mm
